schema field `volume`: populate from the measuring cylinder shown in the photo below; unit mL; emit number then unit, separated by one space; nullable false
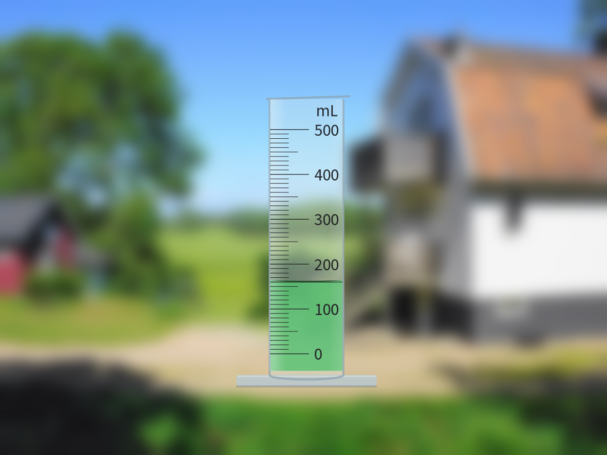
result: 160 mL
